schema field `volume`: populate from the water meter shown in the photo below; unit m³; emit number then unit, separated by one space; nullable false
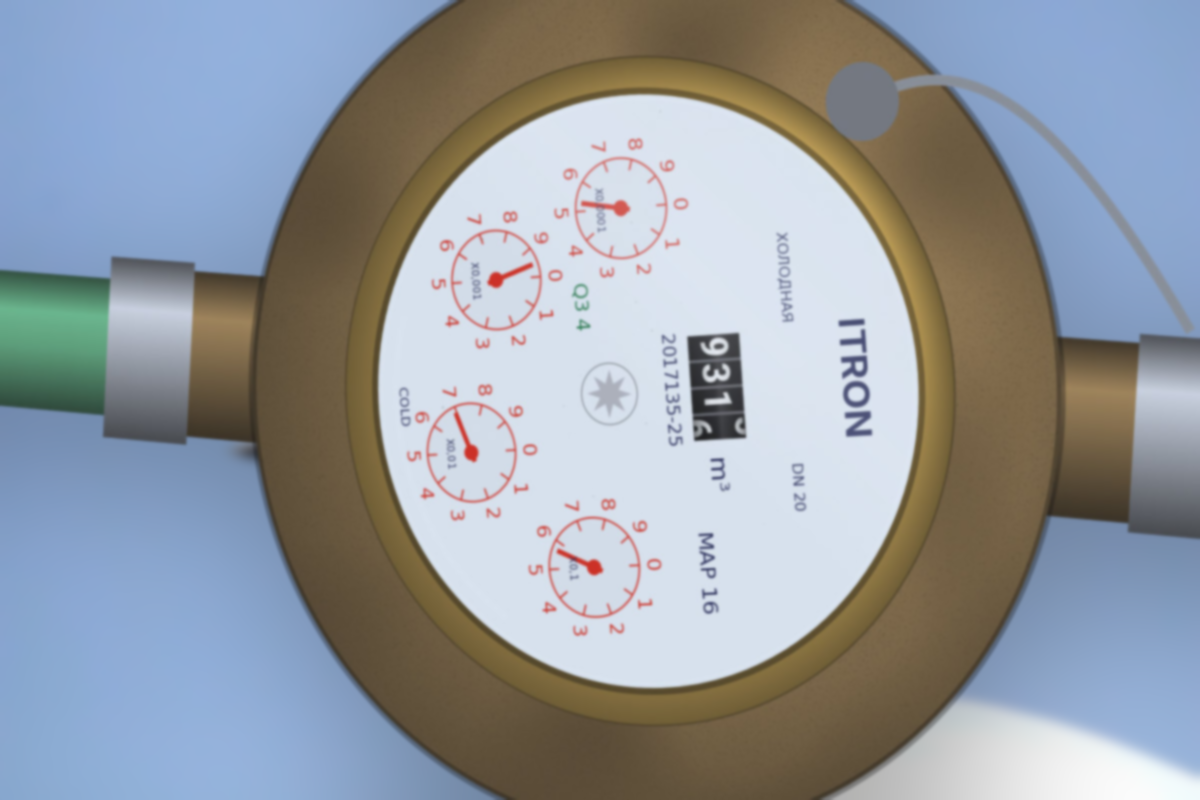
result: 9315.5695 m³
